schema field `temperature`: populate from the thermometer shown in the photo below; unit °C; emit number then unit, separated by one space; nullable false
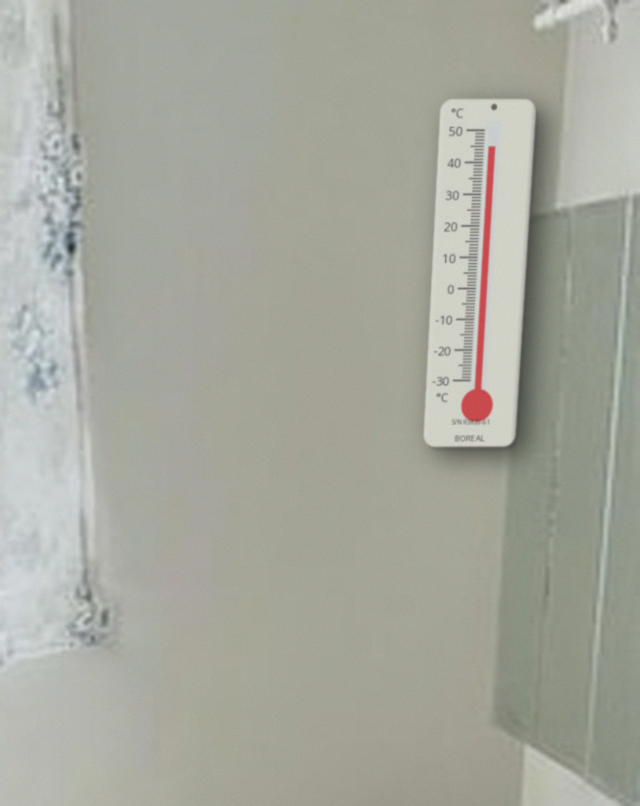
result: 45 °C
